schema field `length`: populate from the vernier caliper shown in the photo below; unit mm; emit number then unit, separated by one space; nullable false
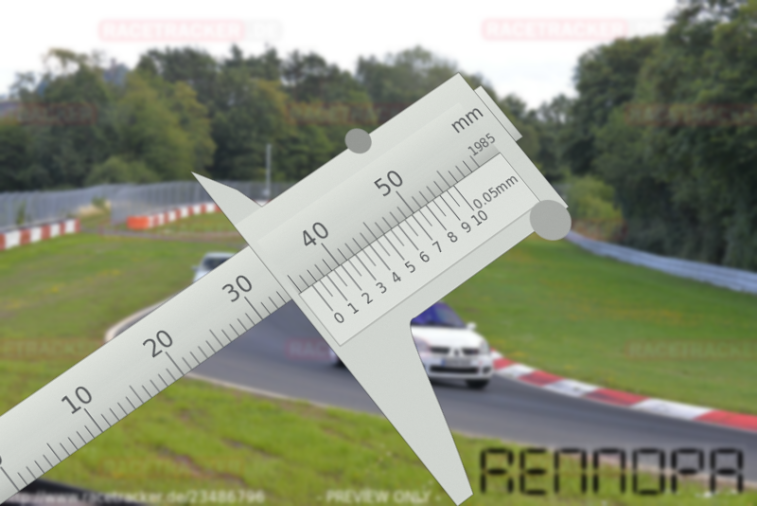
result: 36.4 mm
